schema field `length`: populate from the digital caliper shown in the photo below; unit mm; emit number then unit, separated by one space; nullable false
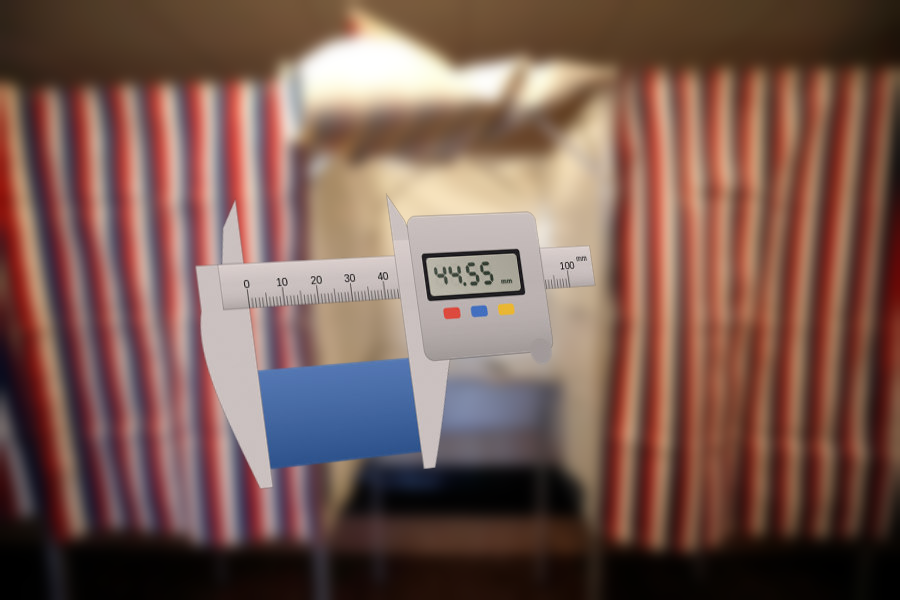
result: 44.55 mm
